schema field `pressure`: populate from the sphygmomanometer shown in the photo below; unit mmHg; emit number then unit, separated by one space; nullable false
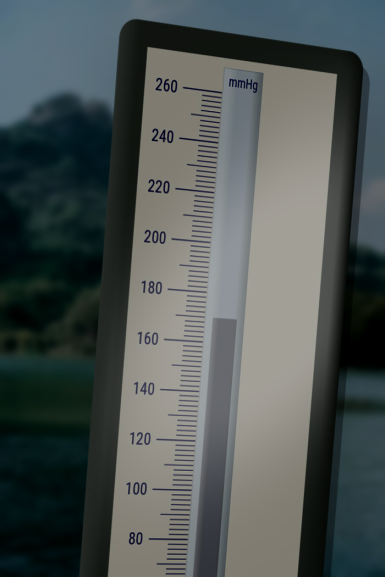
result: 170 mmHg
